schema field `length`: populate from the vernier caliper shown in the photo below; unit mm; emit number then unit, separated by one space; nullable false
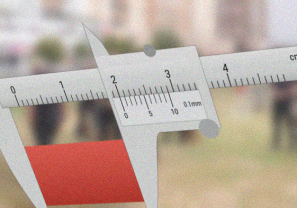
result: 20.0 mm
